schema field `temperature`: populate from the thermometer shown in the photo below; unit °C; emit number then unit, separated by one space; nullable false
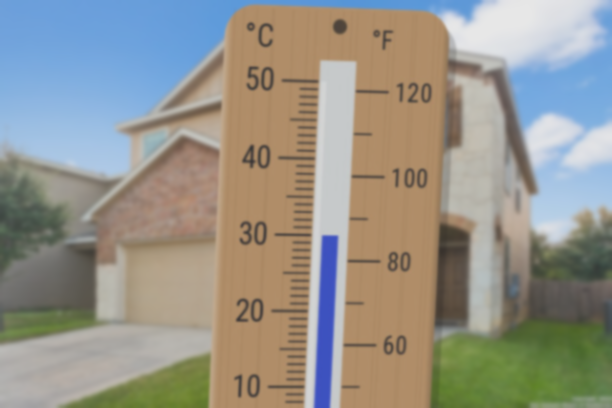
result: 30 °C
